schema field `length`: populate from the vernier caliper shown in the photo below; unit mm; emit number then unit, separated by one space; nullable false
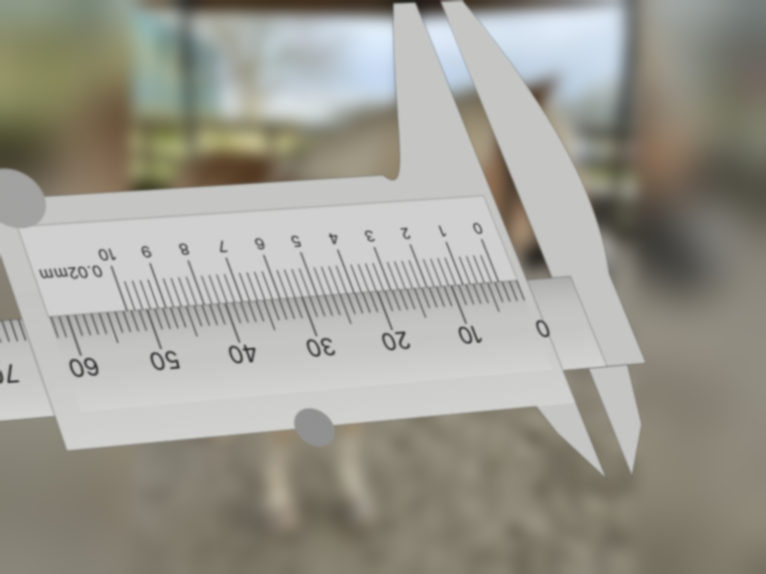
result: 3.5 mm
